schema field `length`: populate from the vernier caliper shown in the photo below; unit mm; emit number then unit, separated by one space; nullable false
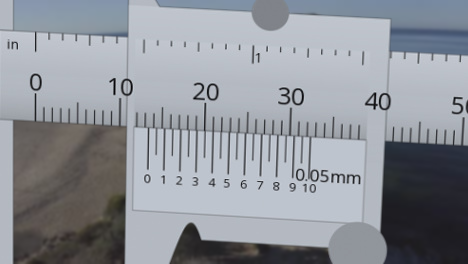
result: 13.4 mm
